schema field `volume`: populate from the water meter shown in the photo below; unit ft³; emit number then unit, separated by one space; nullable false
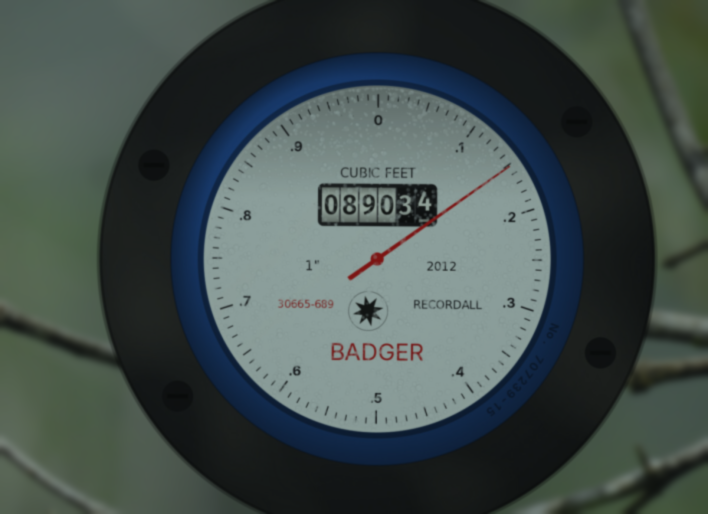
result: 89034.15 ft³
